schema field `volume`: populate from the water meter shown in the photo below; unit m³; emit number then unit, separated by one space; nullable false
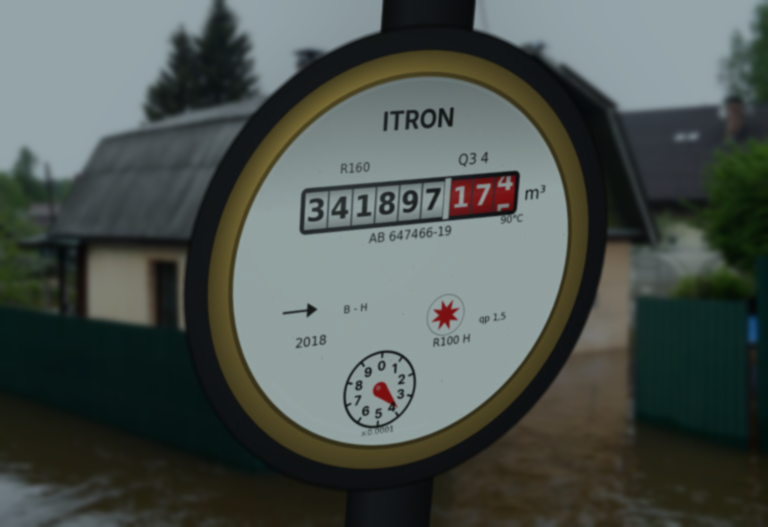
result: 341897.1743 m³
